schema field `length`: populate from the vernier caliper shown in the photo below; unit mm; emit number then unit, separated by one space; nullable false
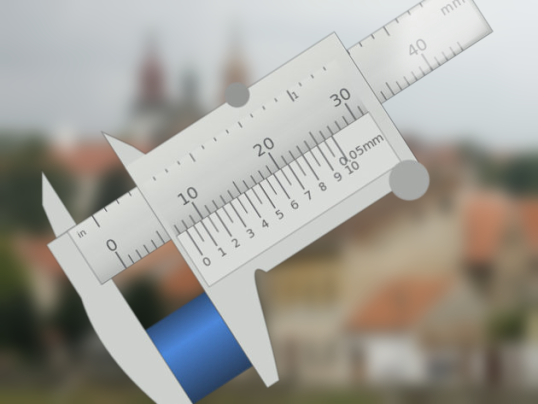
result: 7.8 mm
